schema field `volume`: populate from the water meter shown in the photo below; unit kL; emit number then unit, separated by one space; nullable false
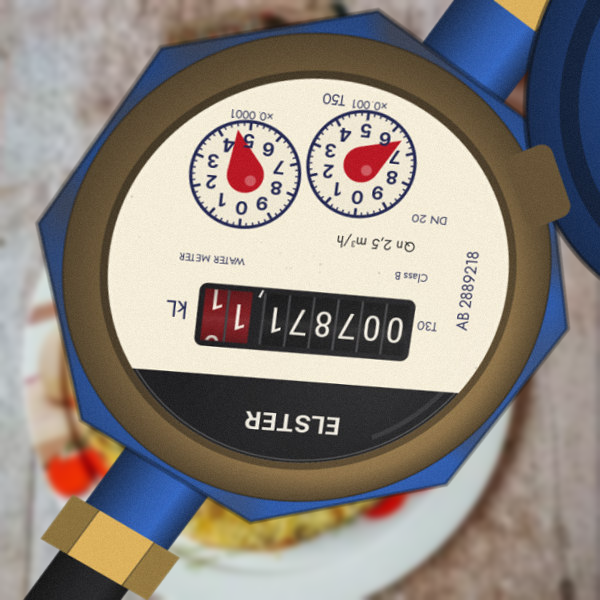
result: 7871.1064 kL
